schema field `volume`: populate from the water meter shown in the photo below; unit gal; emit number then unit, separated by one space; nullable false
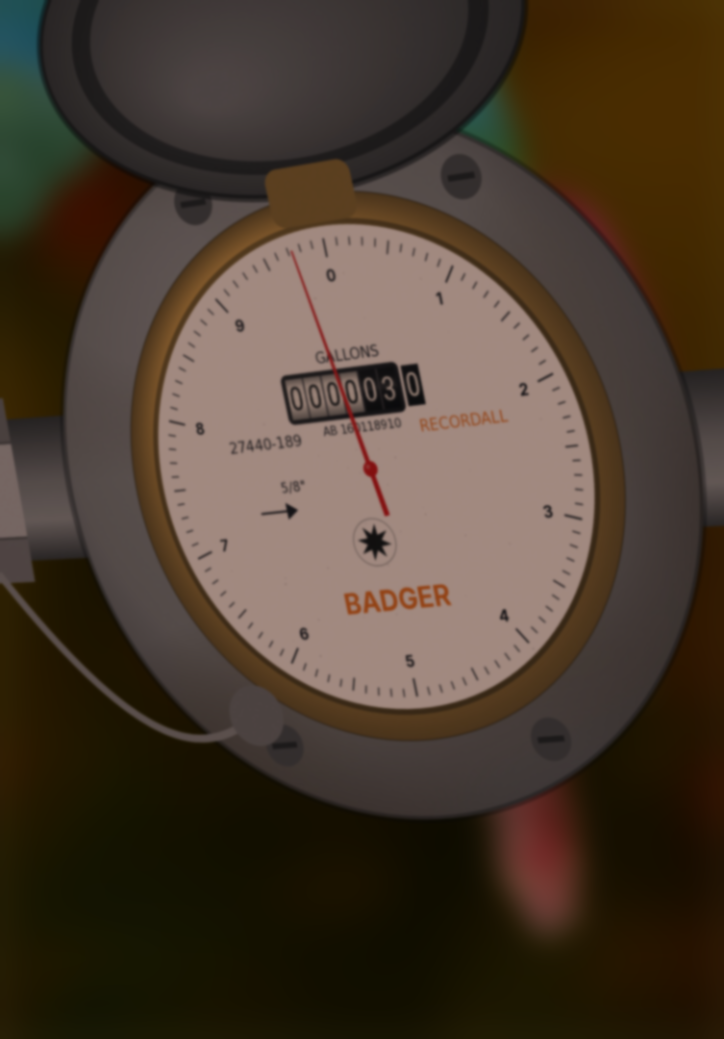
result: 29.7 gal
